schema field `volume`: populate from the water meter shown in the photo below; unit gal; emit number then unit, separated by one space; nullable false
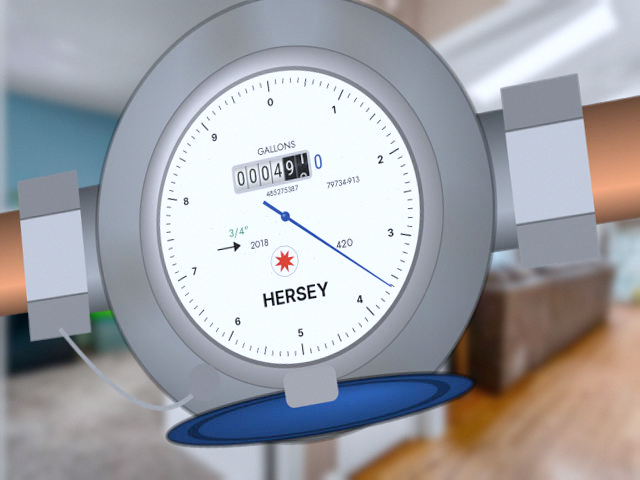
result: 4913.6 gal
